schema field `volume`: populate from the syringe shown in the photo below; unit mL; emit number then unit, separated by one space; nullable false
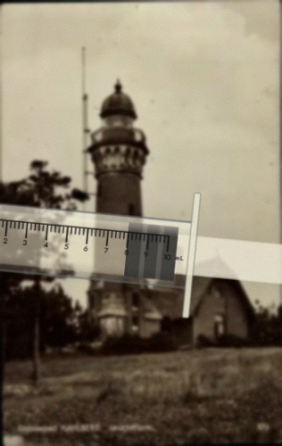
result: 8 mL
